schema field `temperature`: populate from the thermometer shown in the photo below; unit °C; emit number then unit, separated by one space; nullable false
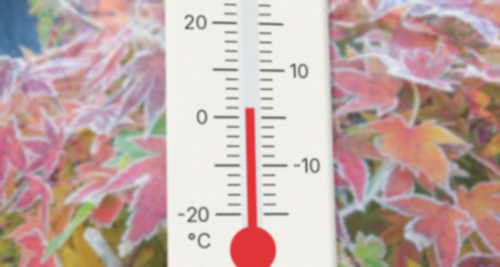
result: 2 °C
